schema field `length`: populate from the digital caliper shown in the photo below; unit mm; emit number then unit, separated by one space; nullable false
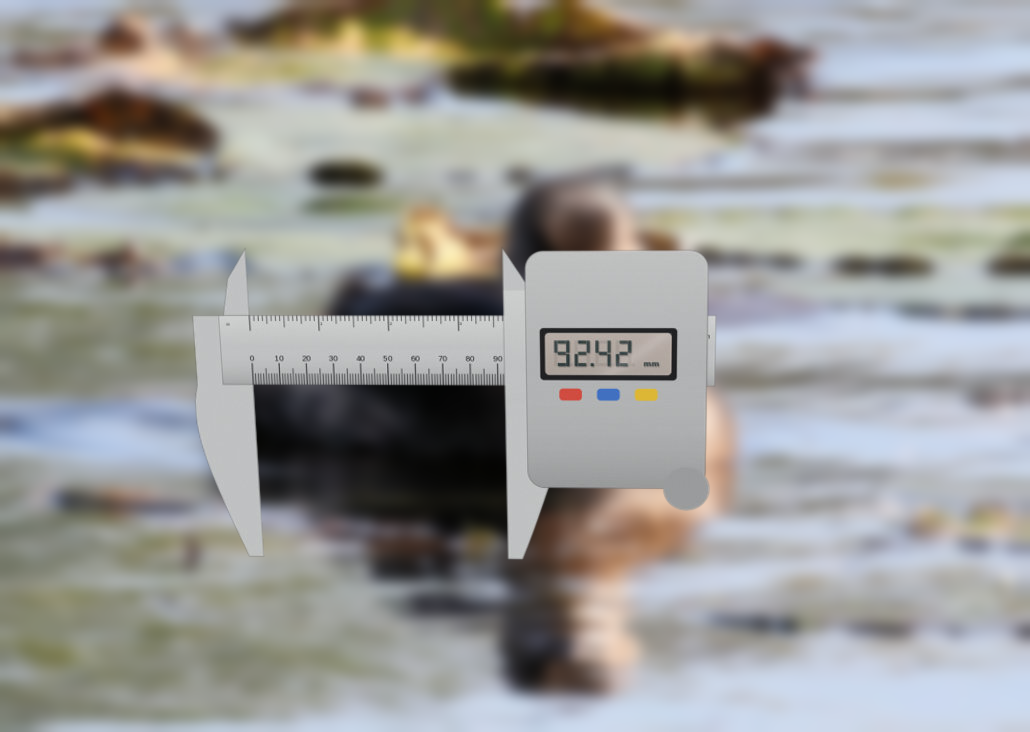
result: 92.42 mm
